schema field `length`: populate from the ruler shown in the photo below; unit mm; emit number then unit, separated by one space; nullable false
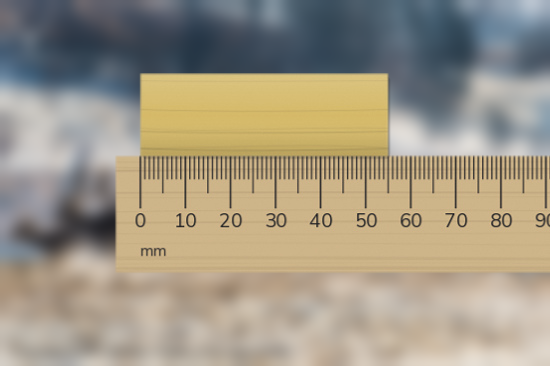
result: 55 mm
